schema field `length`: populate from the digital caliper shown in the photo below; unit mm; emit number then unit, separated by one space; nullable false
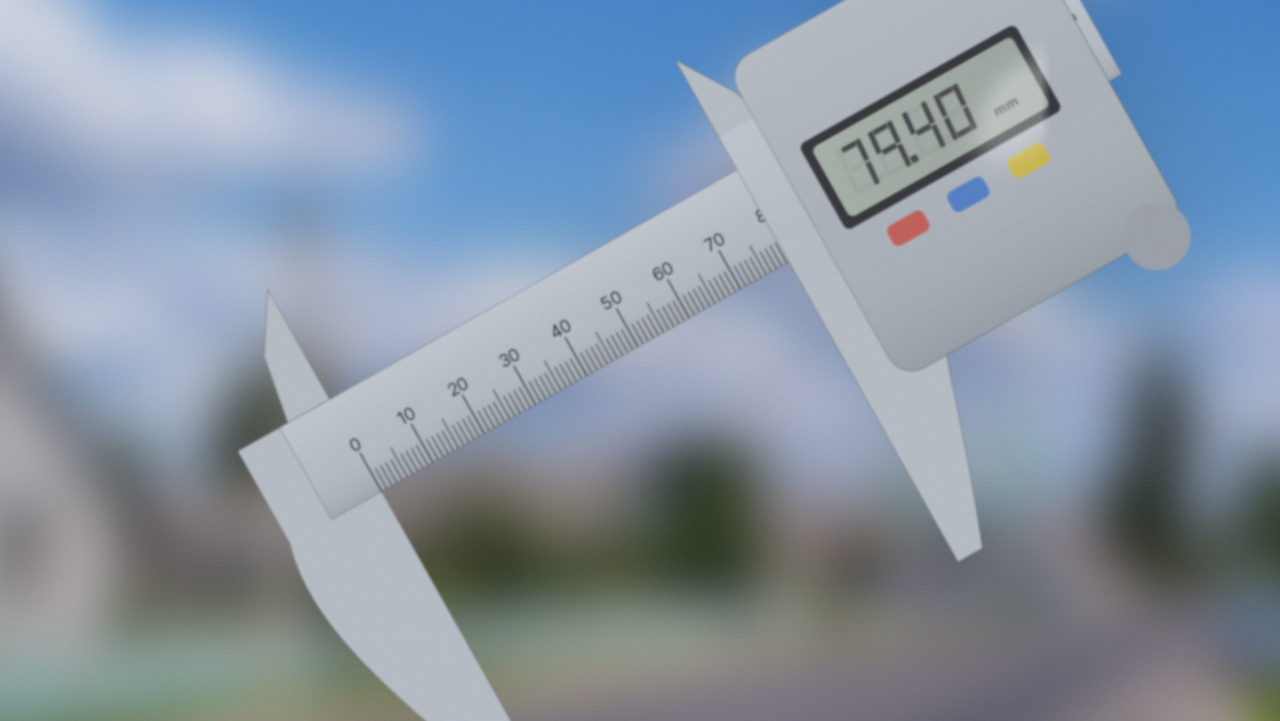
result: 79.40 mm
